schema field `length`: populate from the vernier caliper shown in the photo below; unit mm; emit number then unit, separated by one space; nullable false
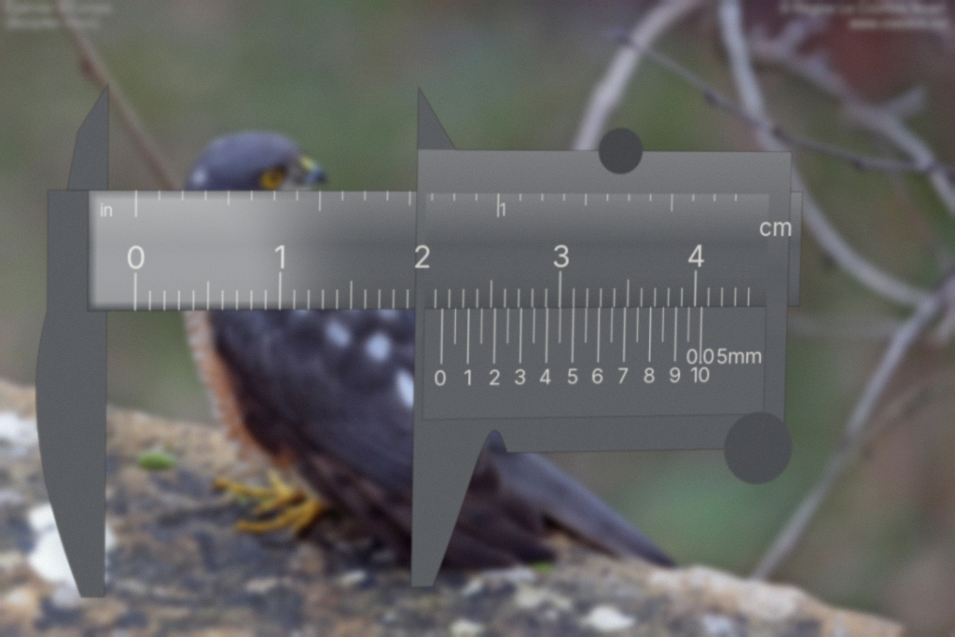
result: 21.5 mm
